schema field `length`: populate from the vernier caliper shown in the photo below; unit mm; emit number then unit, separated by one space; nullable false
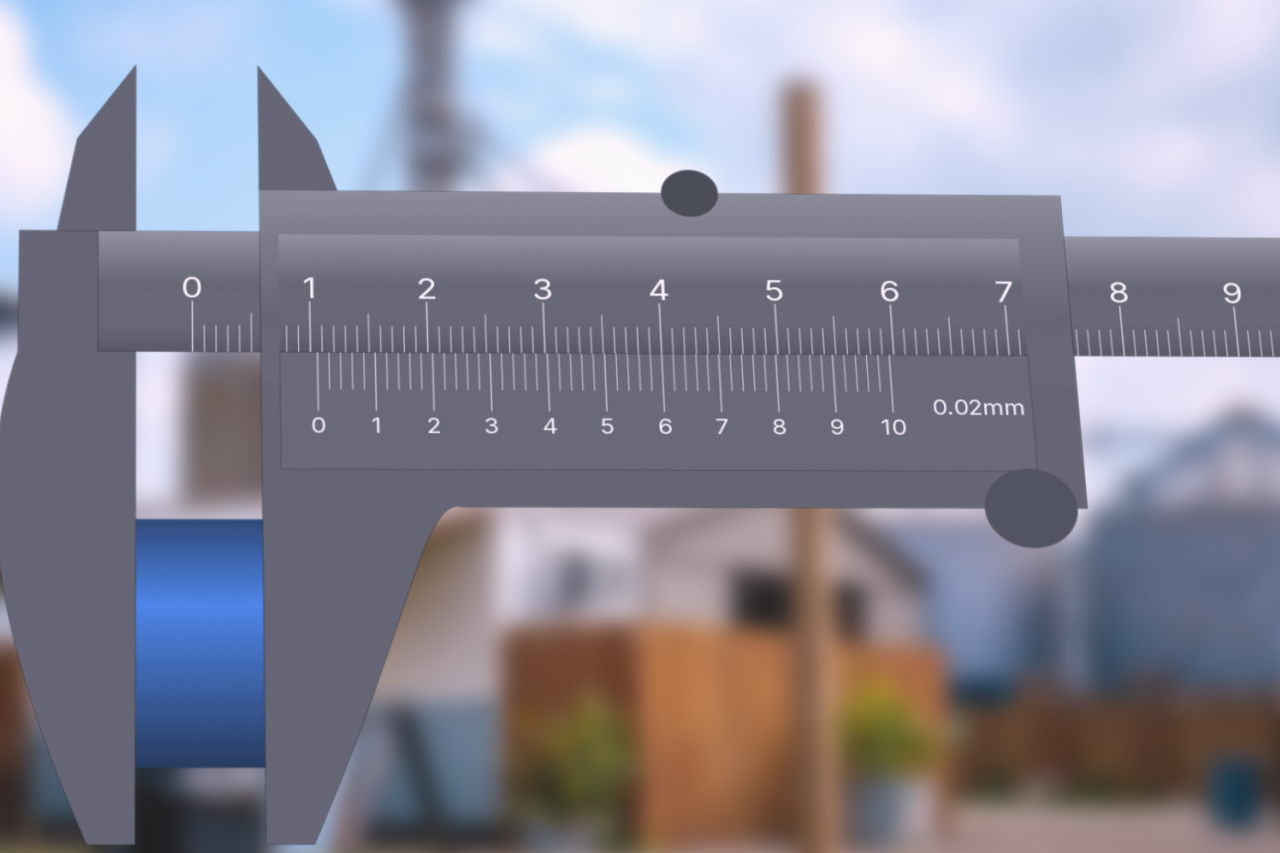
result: 10.6 mm
